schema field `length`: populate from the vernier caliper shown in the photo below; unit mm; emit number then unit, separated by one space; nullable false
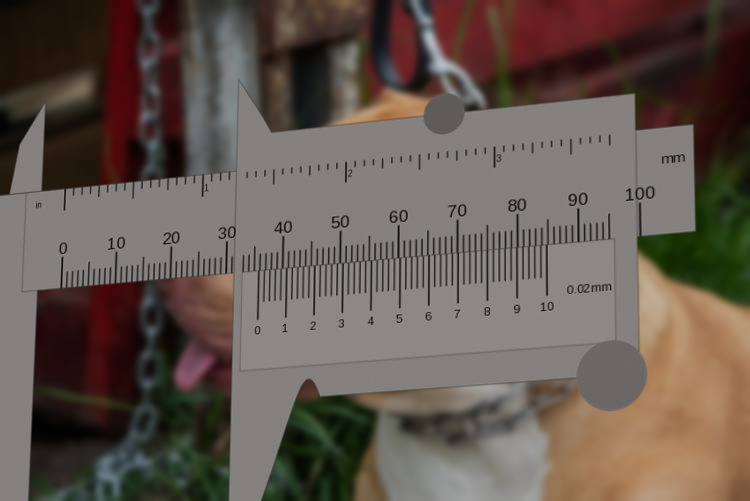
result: 35.8 mm
